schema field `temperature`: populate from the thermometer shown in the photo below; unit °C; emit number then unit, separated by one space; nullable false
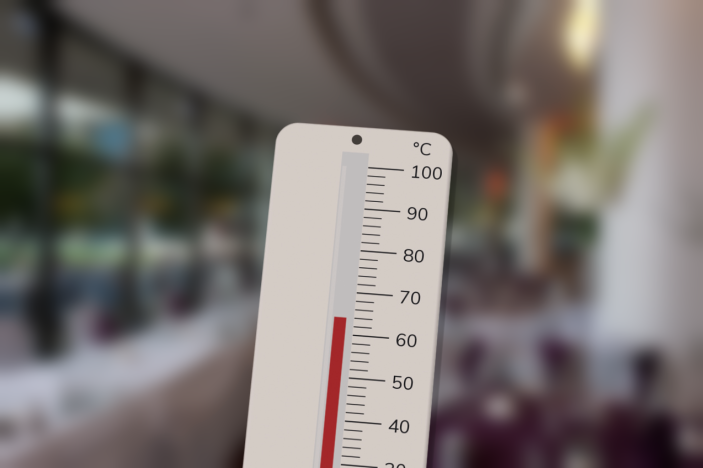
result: 64 °C
